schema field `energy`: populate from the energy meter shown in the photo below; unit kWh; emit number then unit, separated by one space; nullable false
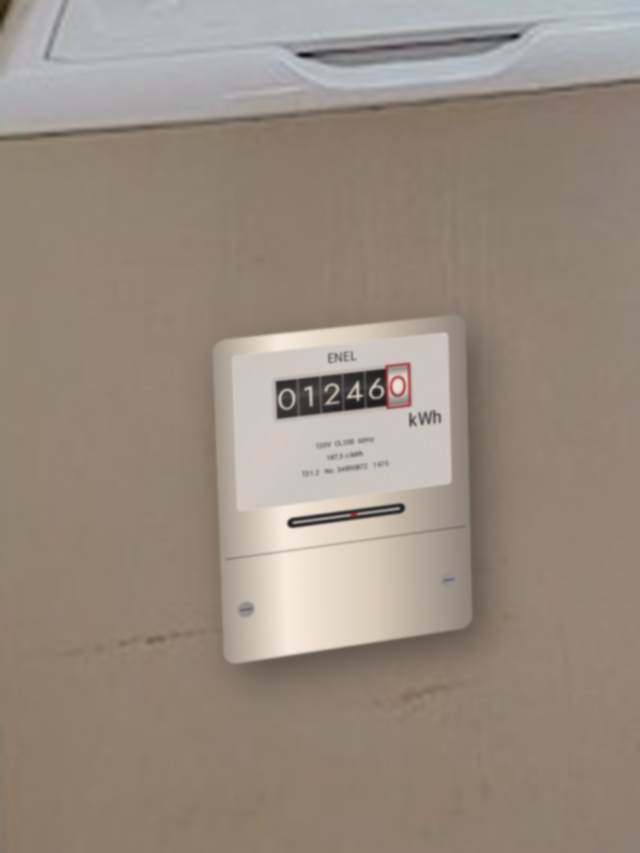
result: 1246.0 kWh
